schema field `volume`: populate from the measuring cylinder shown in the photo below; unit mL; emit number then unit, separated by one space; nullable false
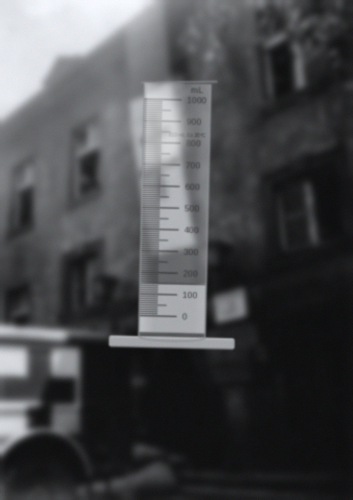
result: 150 mL
